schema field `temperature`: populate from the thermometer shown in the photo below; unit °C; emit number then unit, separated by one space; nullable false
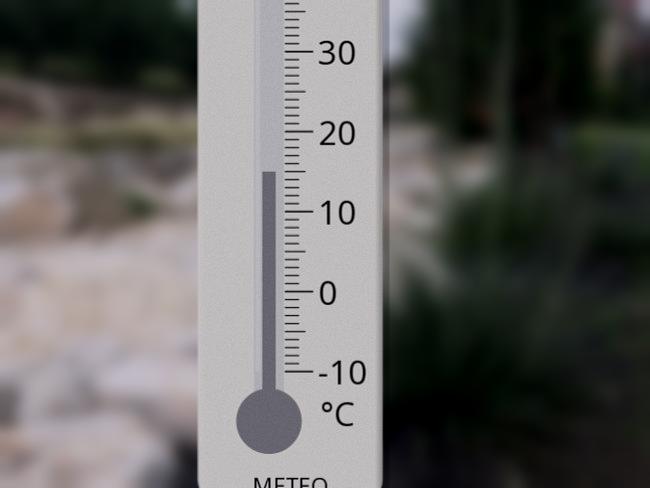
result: 15 °C
